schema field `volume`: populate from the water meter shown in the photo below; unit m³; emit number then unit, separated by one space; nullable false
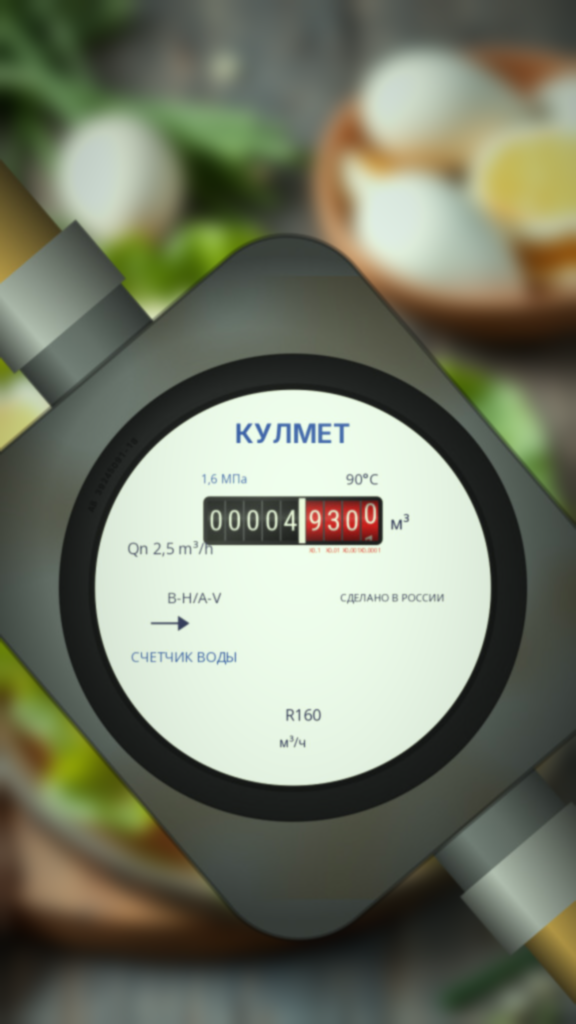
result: 4.9300 m³
